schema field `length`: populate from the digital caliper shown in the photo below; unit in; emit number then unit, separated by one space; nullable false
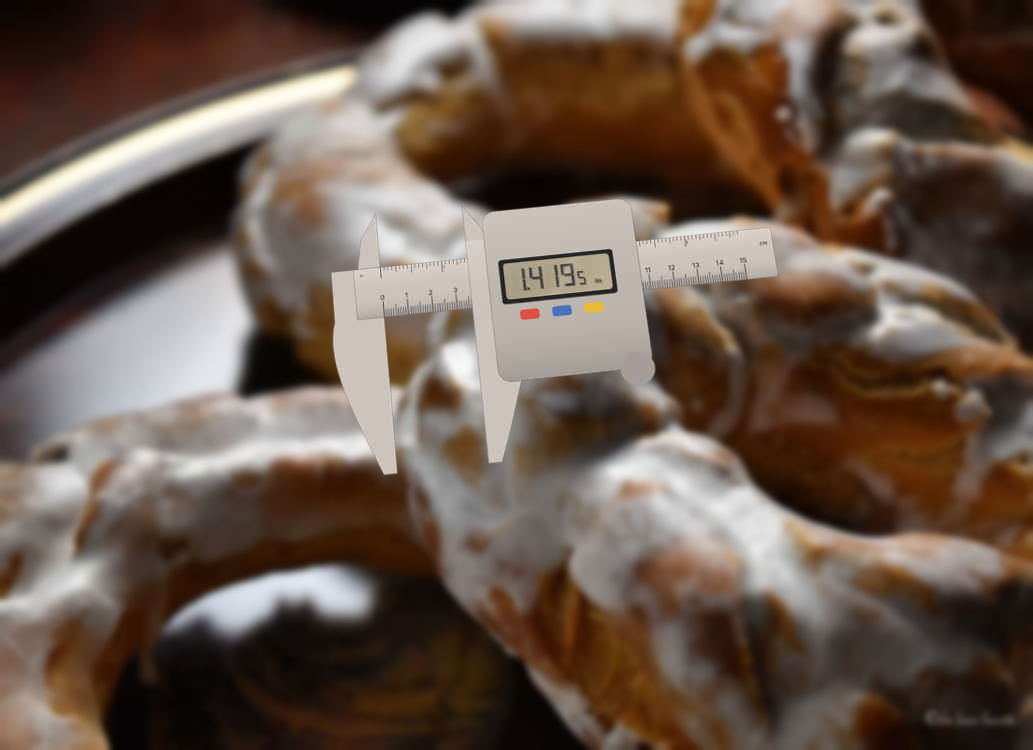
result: 1.4195 in
